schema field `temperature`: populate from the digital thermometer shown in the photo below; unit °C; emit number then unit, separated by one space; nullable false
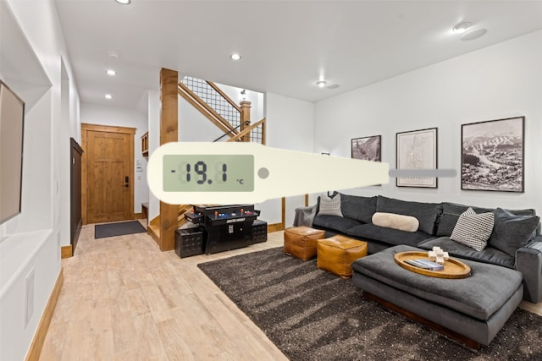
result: -19.1 °C
